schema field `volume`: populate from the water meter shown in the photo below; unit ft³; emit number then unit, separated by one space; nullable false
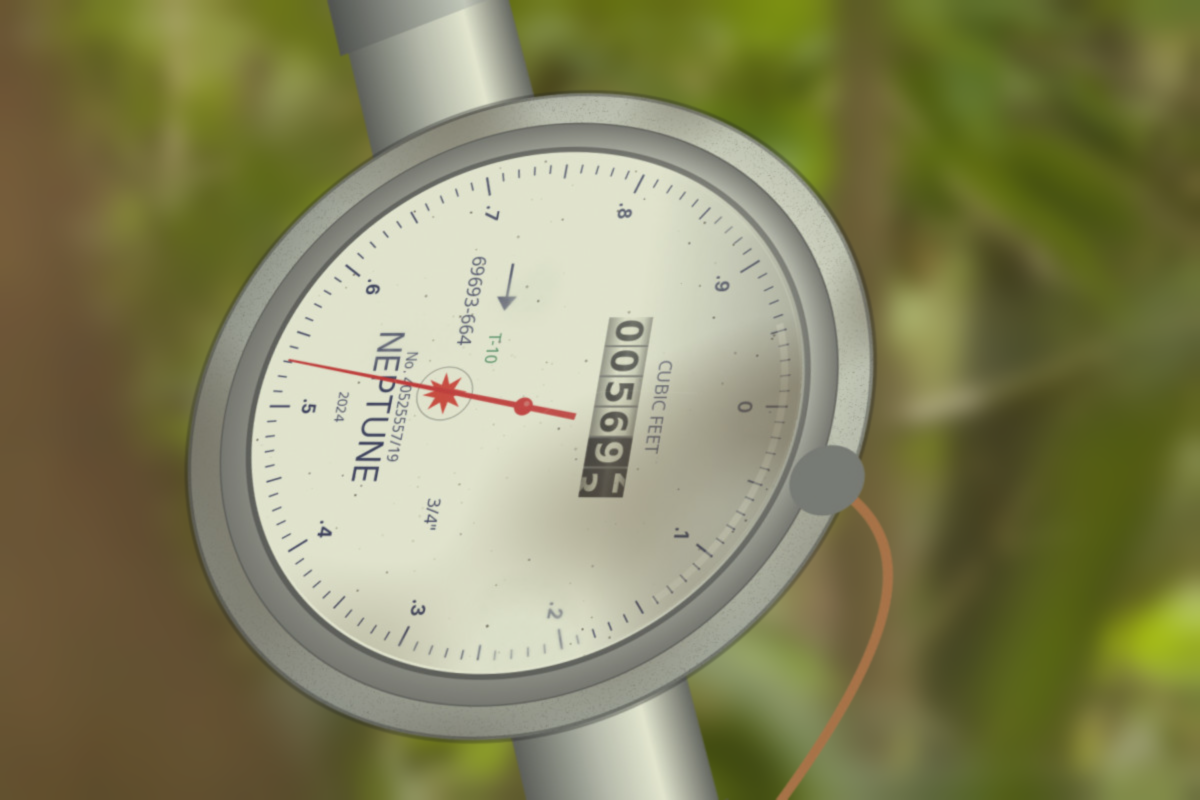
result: 5692.53 ft³
